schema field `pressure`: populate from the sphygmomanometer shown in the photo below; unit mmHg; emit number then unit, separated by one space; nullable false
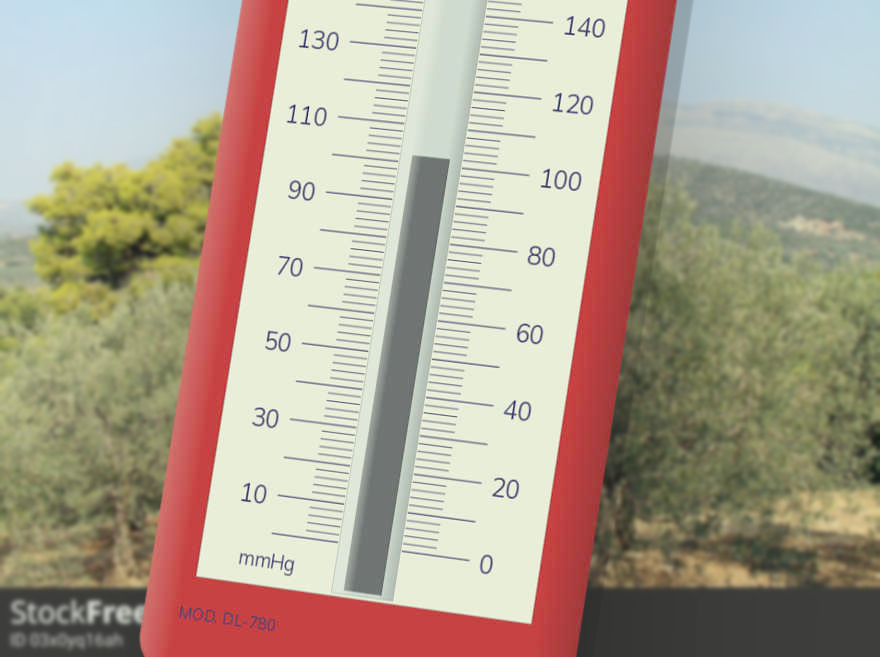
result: 102 mmHg
